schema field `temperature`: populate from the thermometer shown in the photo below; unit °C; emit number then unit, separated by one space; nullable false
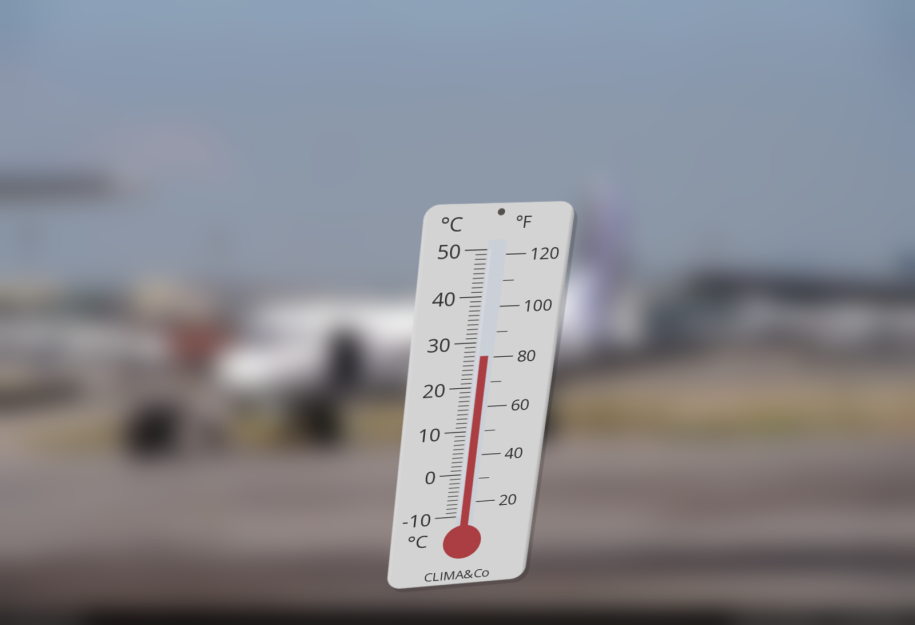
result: 27 °C
